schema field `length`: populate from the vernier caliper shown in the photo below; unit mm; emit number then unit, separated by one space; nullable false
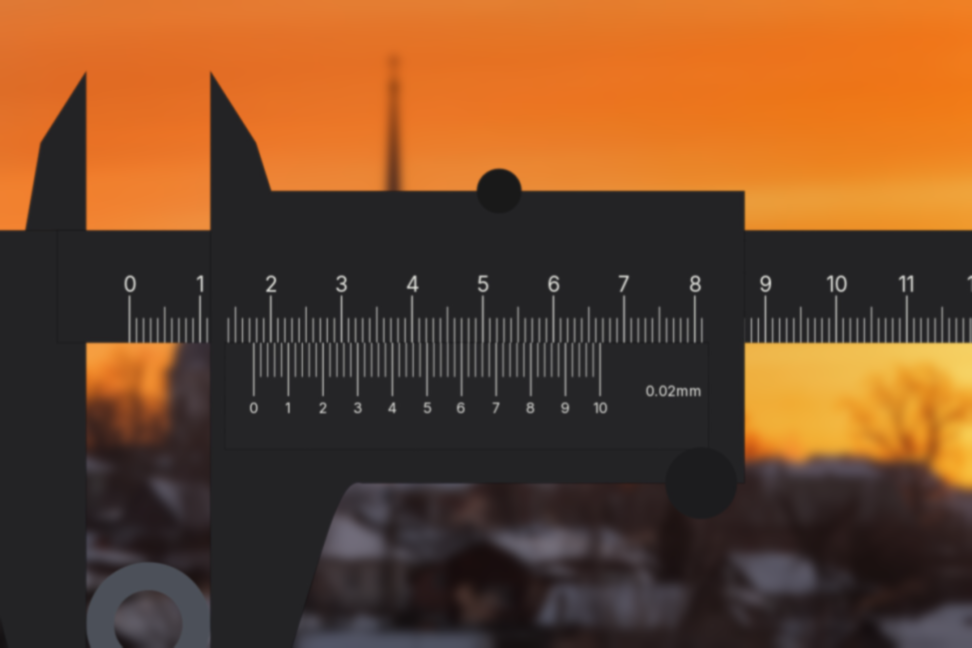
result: 17.6 mm
